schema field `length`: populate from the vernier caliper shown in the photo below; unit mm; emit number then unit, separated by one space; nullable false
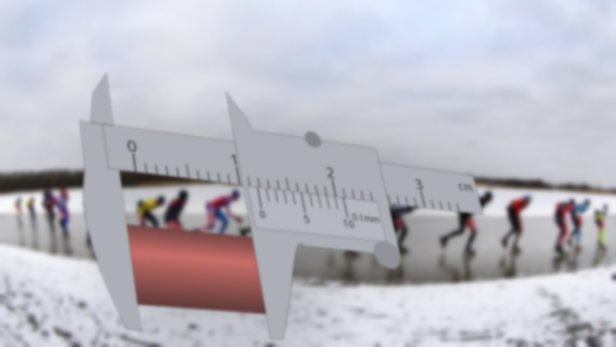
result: 11.8 mm
